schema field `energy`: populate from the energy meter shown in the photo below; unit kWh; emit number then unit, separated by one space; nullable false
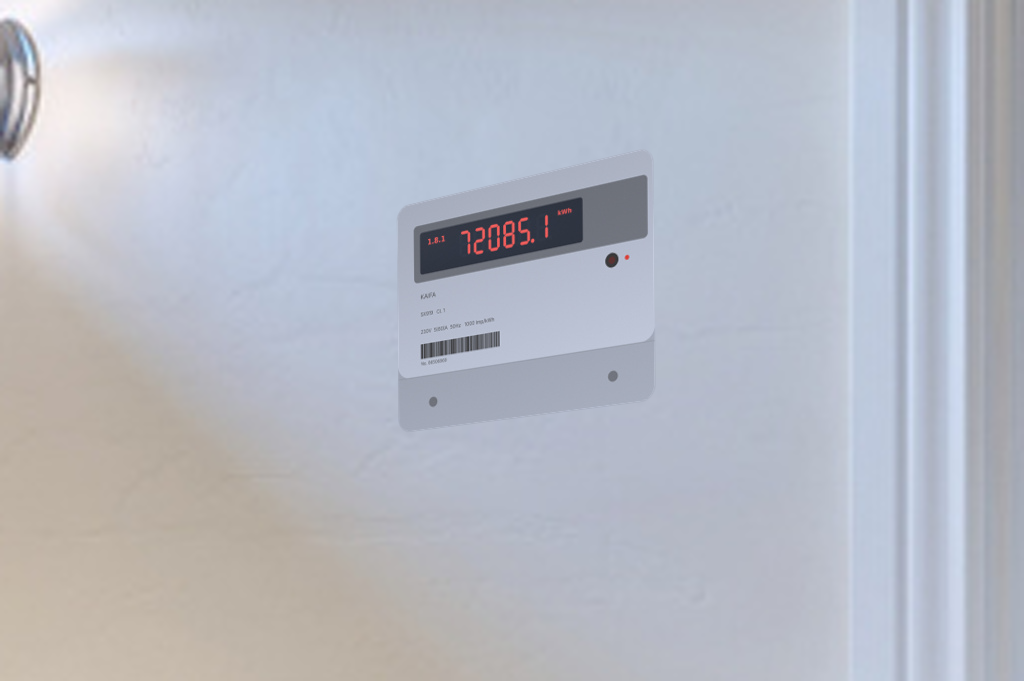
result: 72085.1 kWh
